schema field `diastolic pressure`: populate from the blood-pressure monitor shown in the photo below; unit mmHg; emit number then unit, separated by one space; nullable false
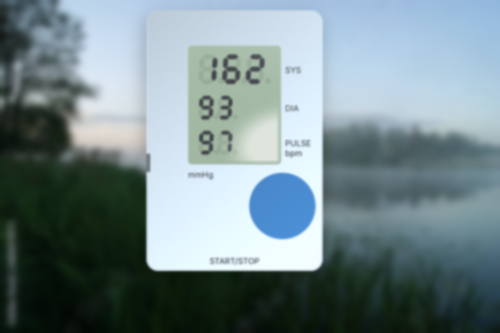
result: 93 mmHg
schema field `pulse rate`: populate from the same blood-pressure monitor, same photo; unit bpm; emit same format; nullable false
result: 97 bpm
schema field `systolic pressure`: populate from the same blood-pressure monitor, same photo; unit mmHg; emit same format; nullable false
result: 162 mmHg
